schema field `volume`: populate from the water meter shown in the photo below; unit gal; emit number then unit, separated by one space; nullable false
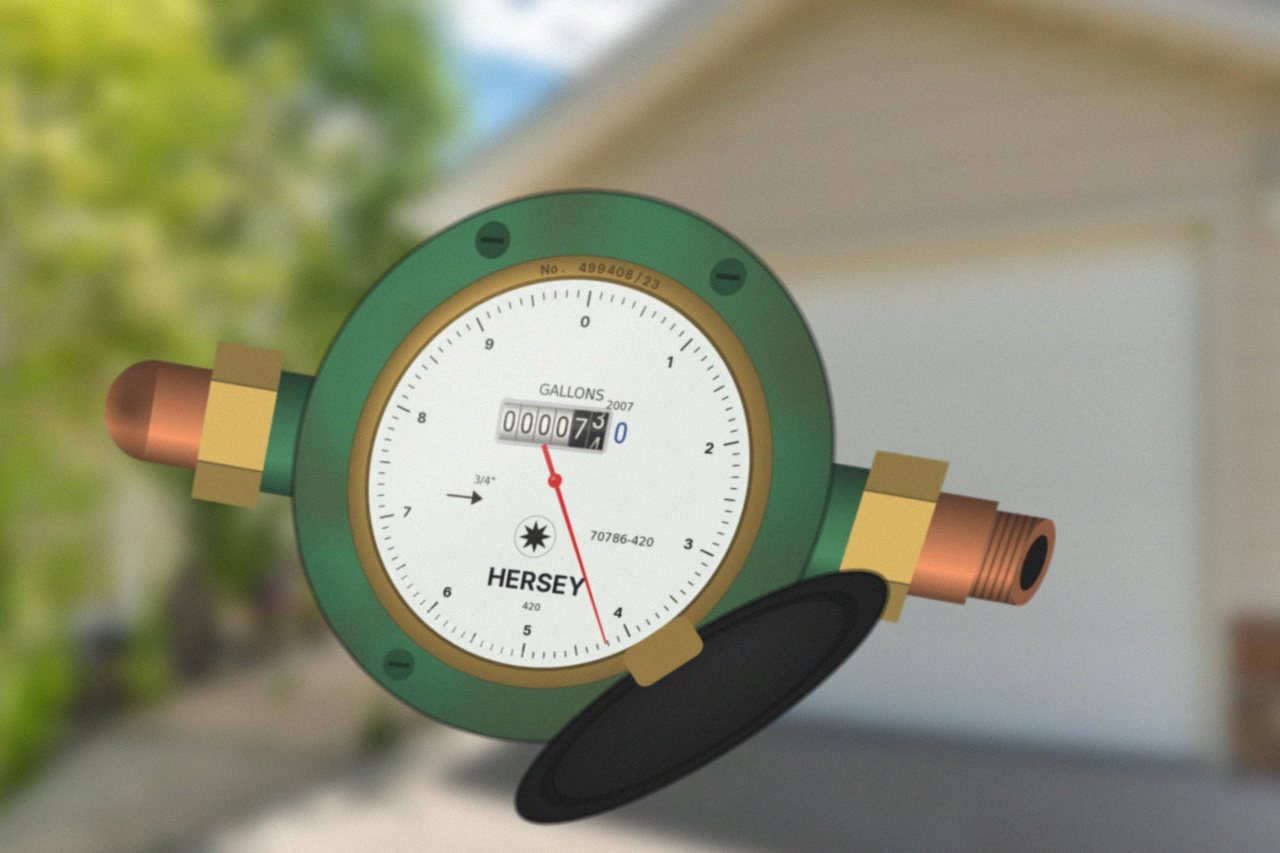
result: 734.2 gal
